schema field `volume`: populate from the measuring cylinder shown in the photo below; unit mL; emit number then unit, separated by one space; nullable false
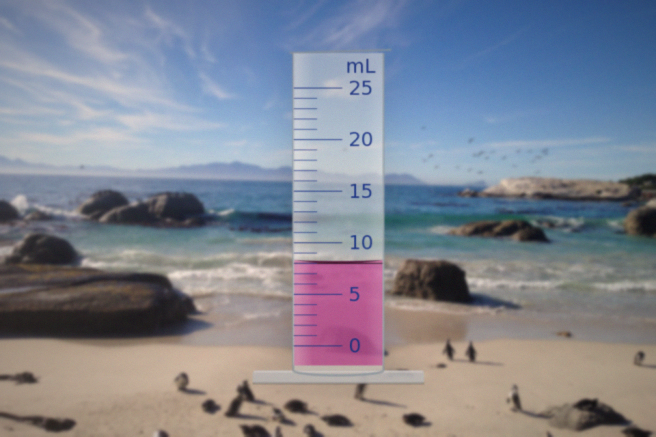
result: 8 mL
